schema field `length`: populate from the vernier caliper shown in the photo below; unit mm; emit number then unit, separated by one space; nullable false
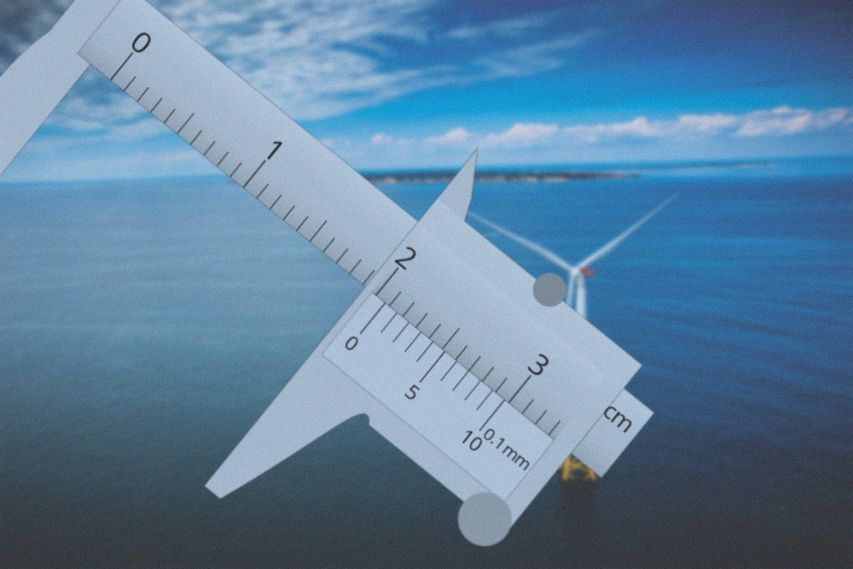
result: 20.7 mm
